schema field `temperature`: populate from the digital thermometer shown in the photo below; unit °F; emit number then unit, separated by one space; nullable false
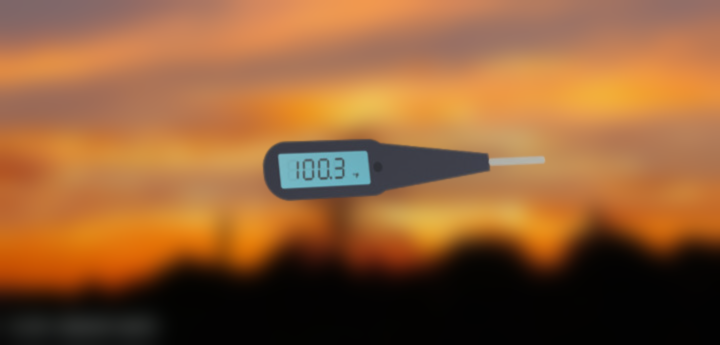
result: 100.3 °F
